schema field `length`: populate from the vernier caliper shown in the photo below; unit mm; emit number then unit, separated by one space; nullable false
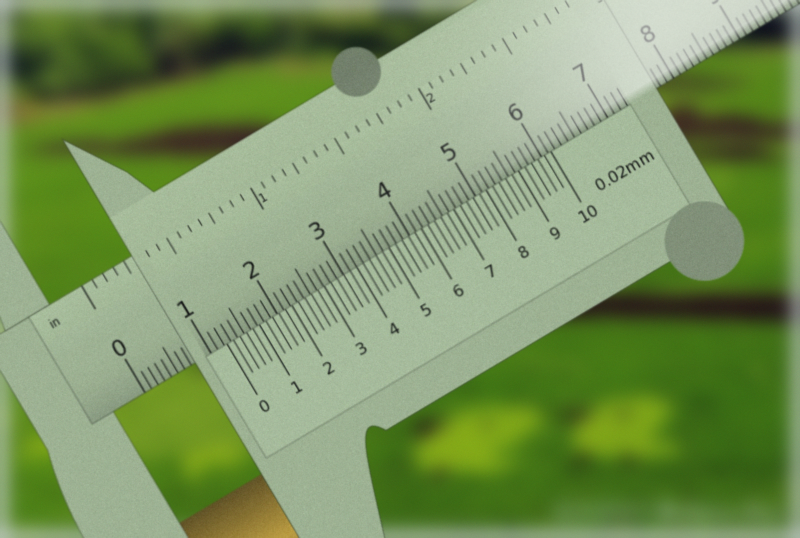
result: 12.4 mm
